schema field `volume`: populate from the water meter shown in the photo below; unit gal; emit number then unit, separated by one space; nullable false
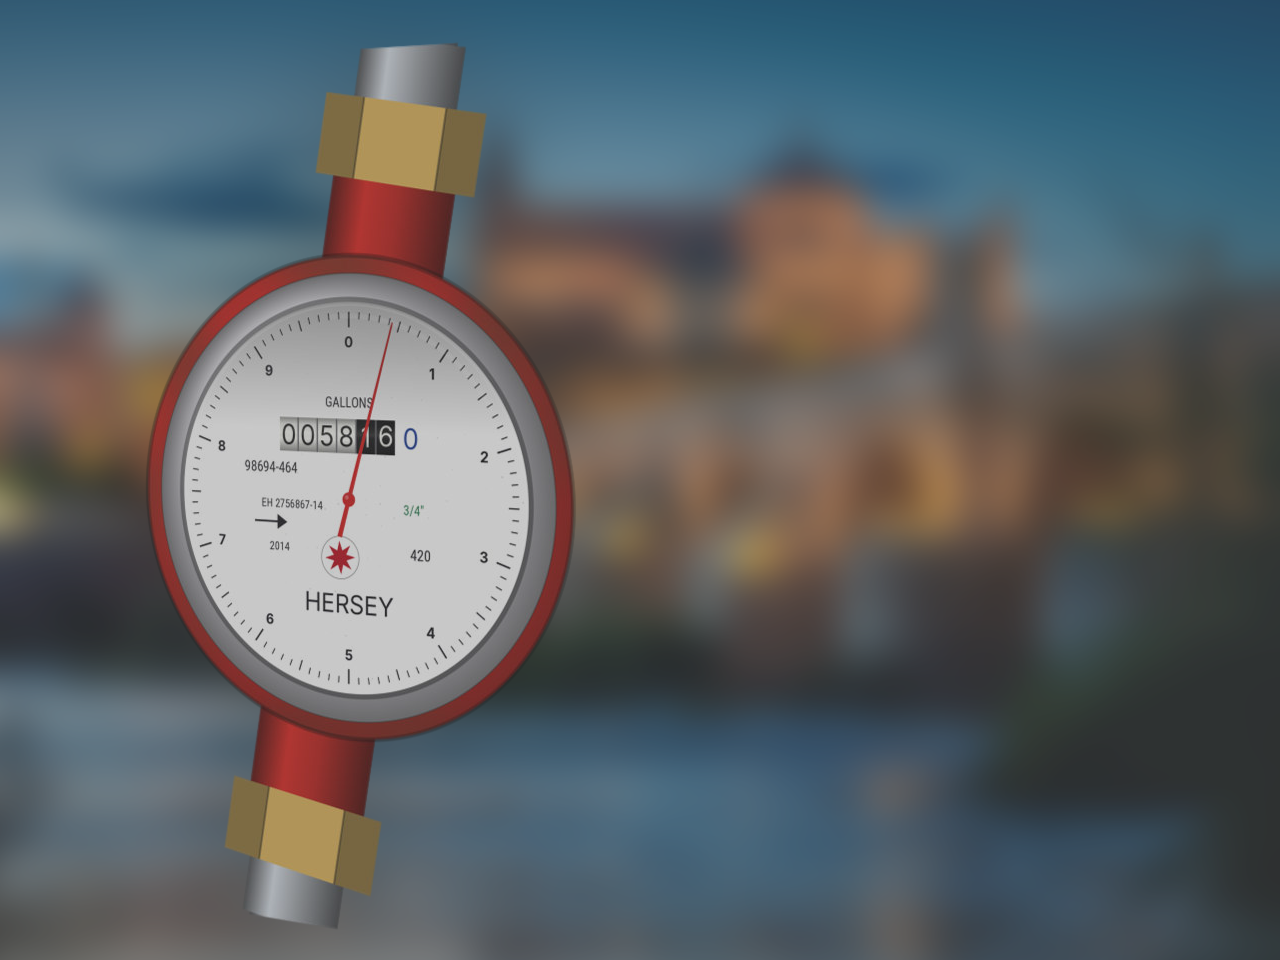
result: 58160.4 gal
